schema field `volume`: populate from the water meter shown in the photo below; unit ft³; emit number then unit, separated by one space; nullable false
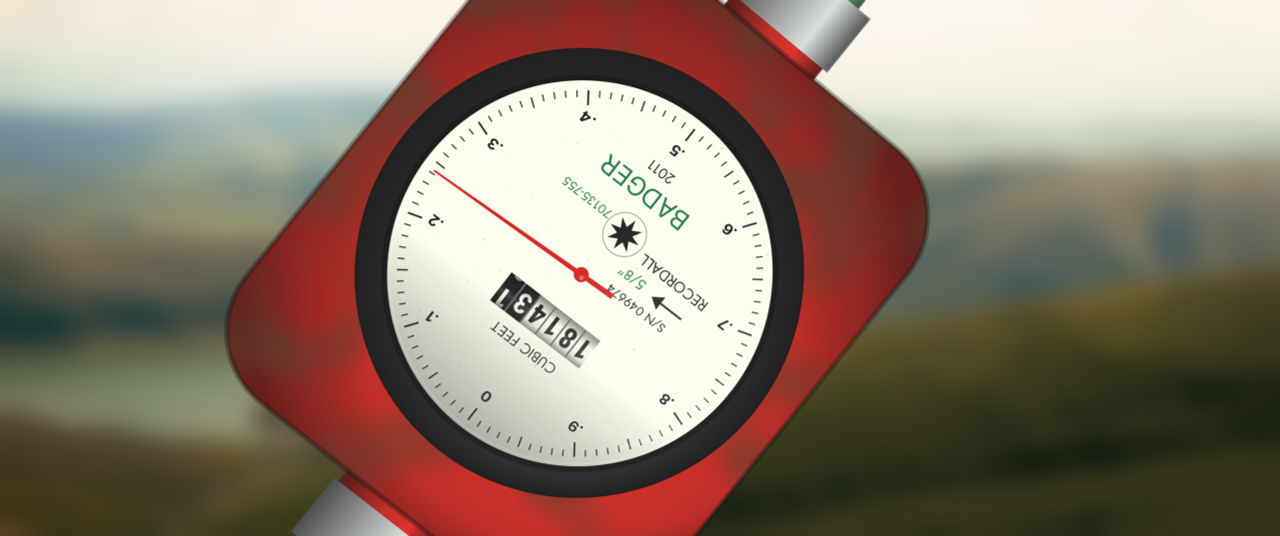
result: 181431.24 ft³
